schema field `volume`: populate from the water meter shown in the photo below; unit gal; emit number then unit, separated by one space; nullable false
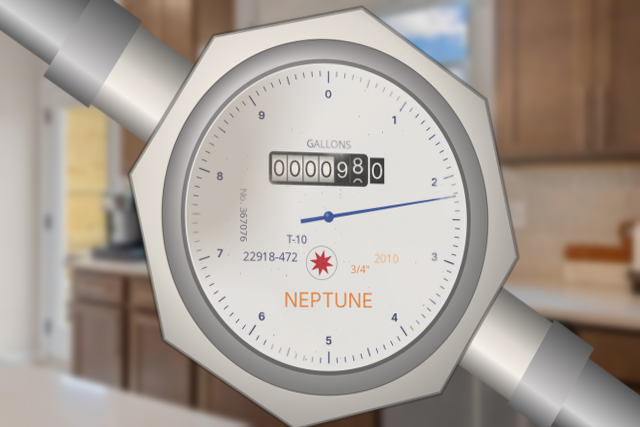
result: 982.2 gal
